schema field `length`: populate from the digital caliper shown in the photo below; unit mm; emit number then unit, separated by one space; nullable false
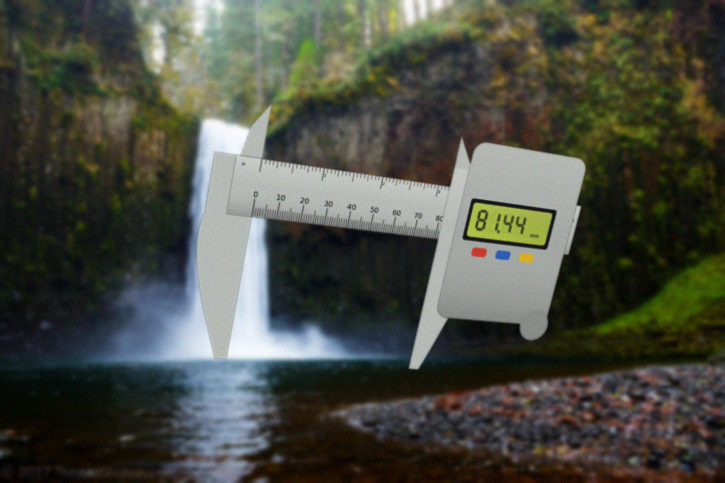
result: 81.44 mm
